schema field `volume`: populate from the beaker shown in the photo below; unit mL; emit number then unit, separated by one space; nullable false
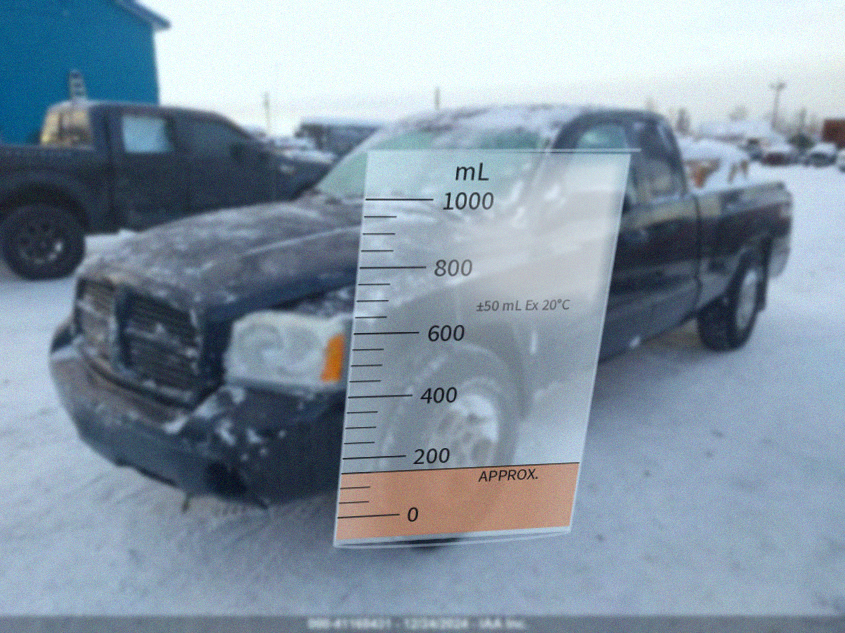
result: 150 mL
